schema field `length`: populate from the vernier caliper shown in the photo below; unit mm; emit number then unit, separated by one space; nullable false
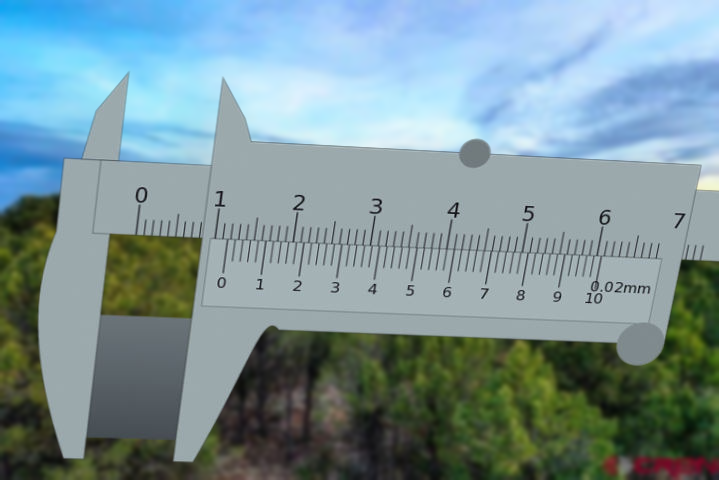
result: 11.6 mm
